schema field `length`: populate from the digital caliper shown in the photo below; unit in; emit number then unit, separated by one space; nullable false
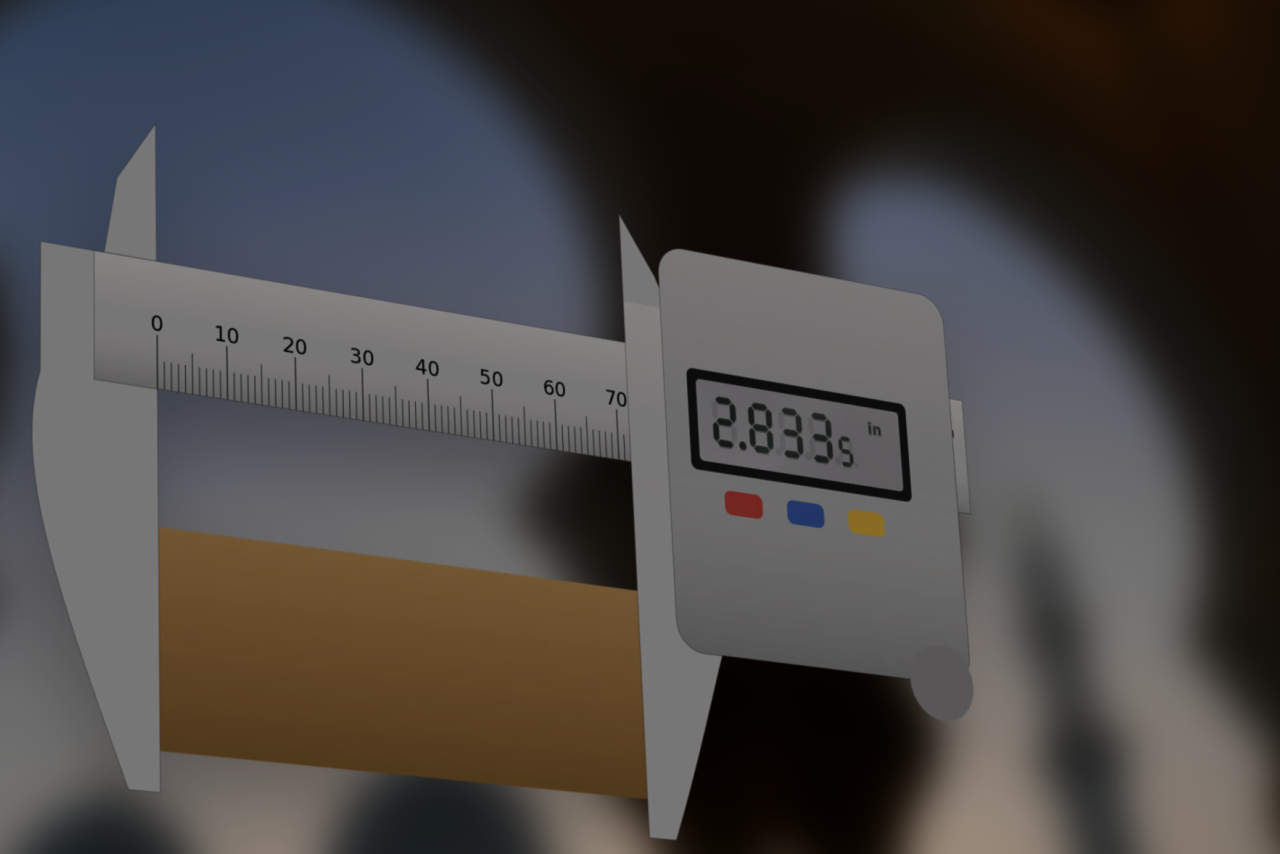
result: 2.8335 in
